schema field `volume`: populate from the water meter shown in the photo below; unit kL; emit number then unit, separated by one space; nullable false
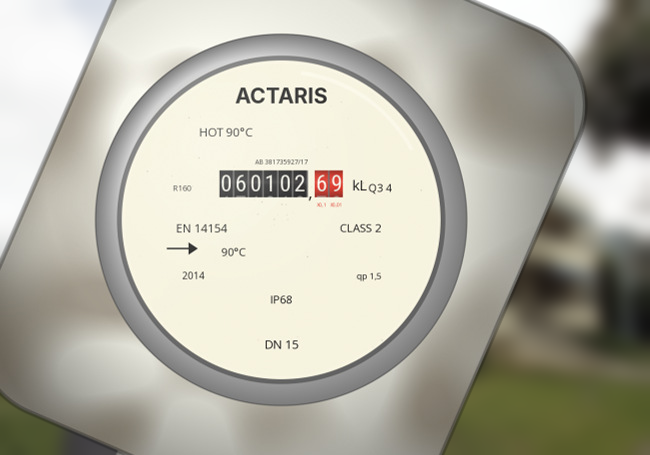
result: 60102.69 kL
